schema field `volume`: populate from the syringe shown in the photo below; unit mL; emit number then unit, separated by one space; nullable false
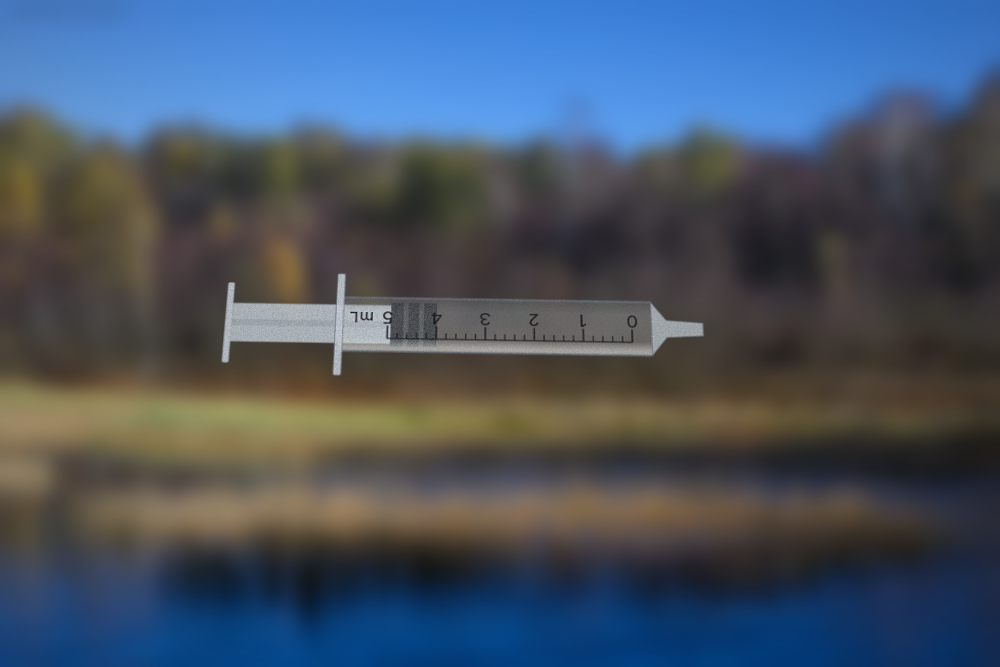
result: 4 mL
